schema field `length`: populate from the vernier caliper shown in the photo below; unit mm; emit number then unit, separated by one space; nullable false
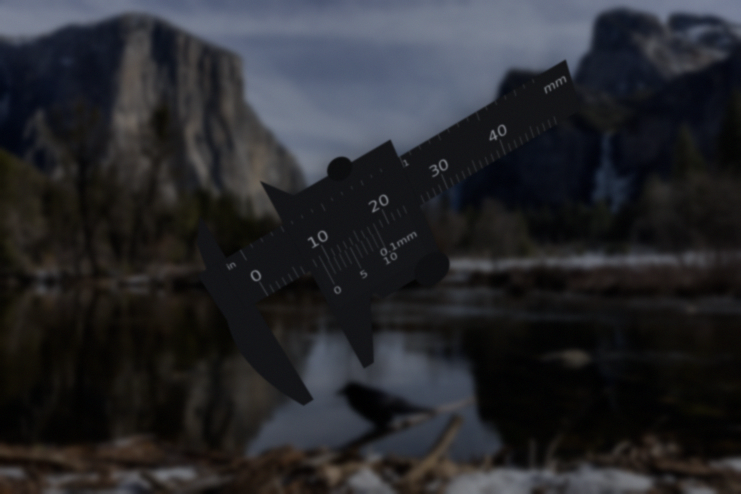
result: 9.0 mm
